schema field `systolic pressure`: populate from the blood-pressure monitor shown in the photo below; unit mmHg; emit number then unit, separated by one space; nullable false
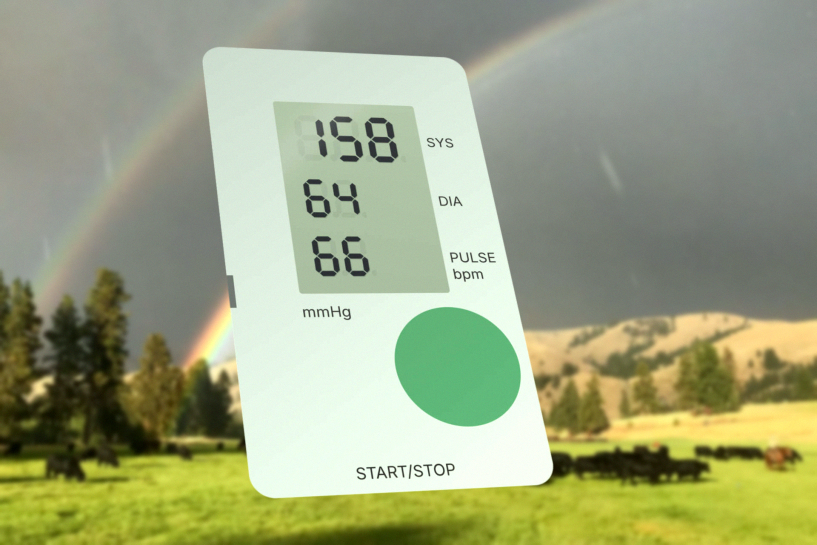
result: 158 mmHg
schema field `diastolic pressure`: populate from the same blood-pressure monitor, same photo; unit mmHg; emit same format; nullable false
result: 64 mmHg
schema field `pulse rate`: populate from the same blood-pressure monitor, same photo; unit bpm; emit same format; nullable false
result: 66 bpm
